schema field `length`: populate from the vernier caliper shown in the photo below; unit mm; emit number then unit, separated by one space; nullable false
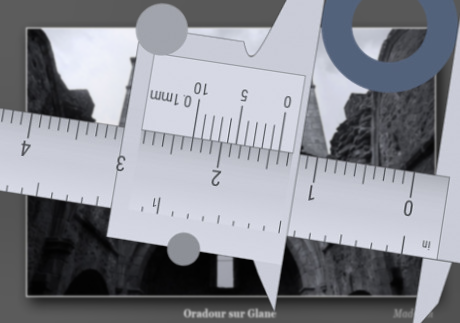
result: 14.0 mm
